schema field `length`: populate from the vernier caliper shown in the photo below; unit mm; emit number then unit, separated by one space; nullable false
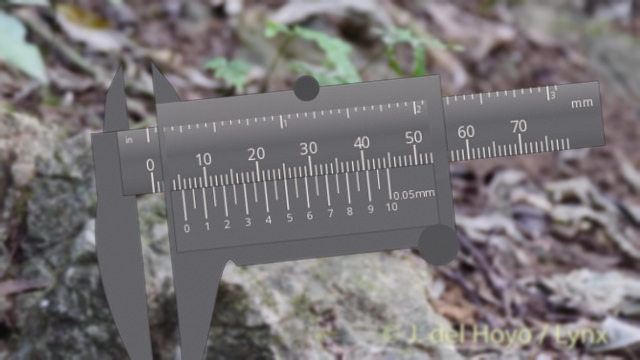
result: 5.5 mm
